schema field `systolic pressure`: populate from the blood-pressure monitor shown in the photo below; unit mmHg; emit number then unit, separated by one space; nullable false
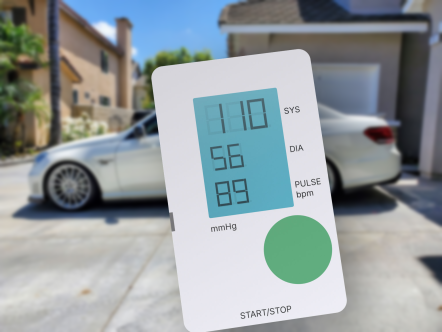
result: 110 mmHg
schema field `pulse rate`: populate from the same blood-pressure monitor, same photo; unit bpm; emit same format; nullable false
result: 89 bpm
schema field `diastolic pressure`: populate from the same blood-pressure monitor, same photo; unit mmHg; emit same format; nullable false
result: 56 mmHg
